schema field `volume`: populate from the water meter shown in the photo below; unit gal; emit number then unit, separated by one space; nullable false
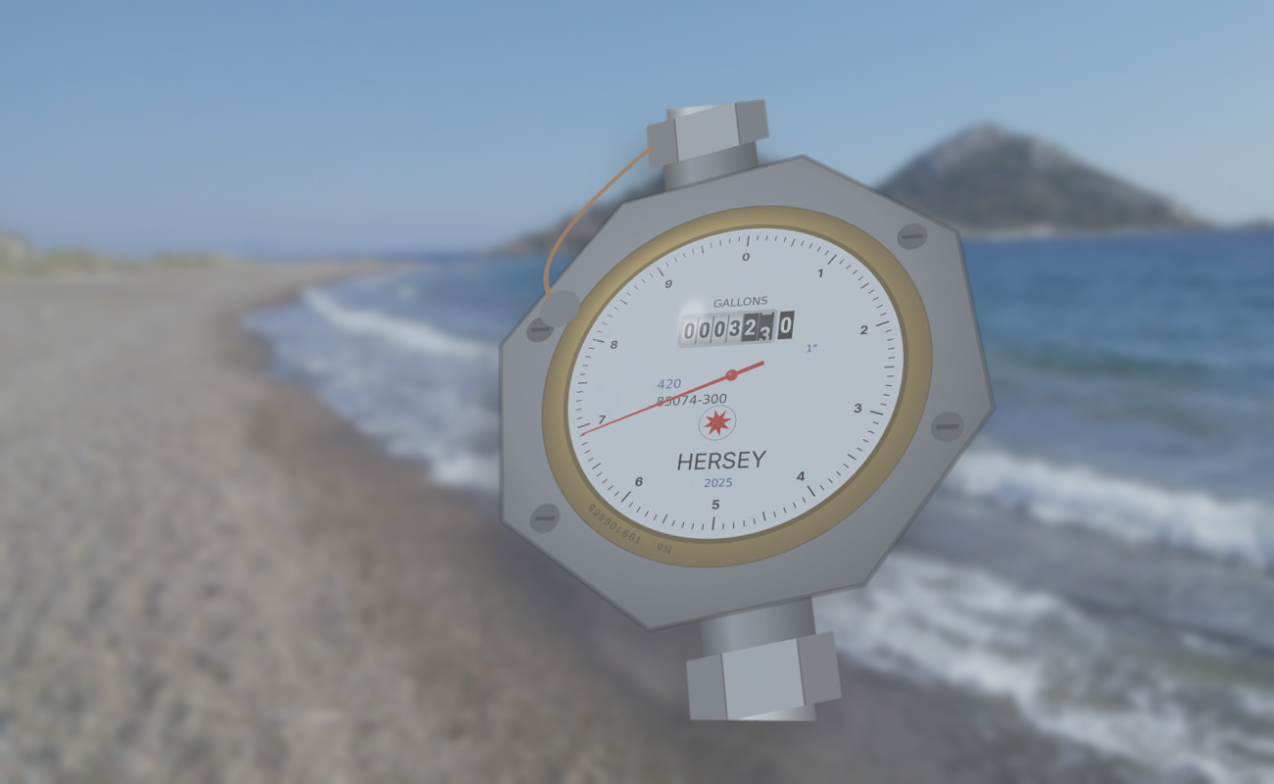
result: 3226.9 gal
